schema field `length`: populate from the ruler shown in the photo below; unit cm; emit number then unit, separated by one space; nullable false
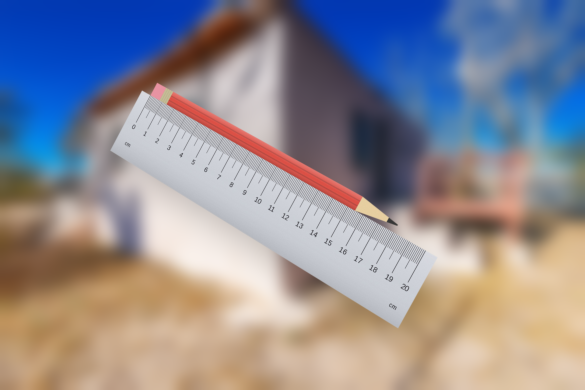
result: 18 cm
